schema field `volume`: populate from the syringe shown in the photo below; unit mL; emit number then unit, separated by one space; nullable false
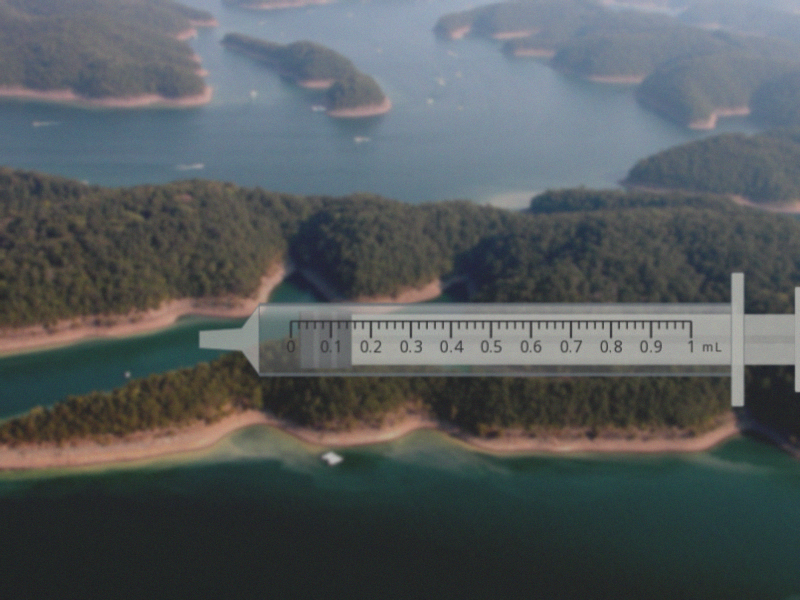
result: 0.02 mL
